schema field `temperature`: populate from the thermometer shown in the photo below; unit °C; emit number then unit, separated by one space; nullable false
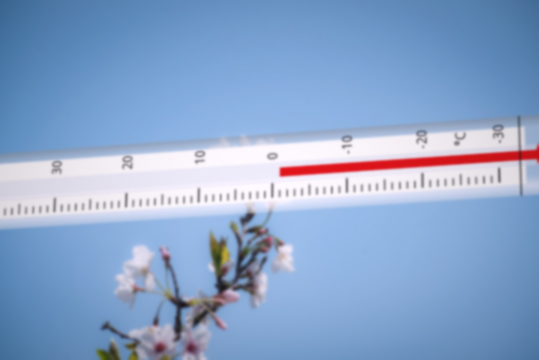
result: -1 °C
